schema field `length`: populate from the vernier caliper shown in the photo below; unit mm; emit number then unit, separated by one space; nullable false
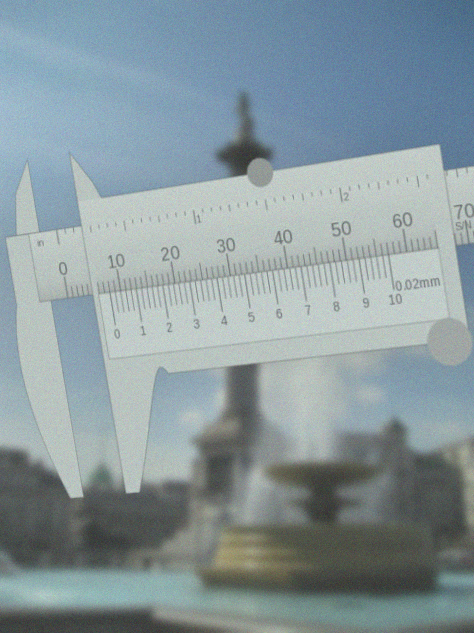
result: 8.0 mm
